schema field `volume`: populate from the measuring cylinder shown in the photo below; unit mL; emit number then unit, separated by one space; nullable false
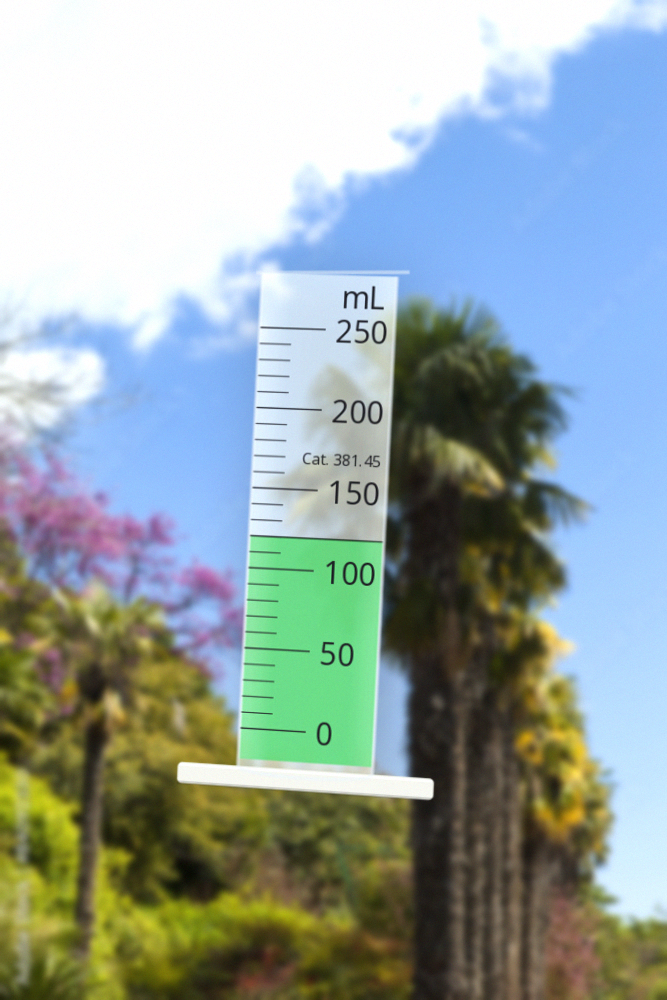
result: 120 mL
